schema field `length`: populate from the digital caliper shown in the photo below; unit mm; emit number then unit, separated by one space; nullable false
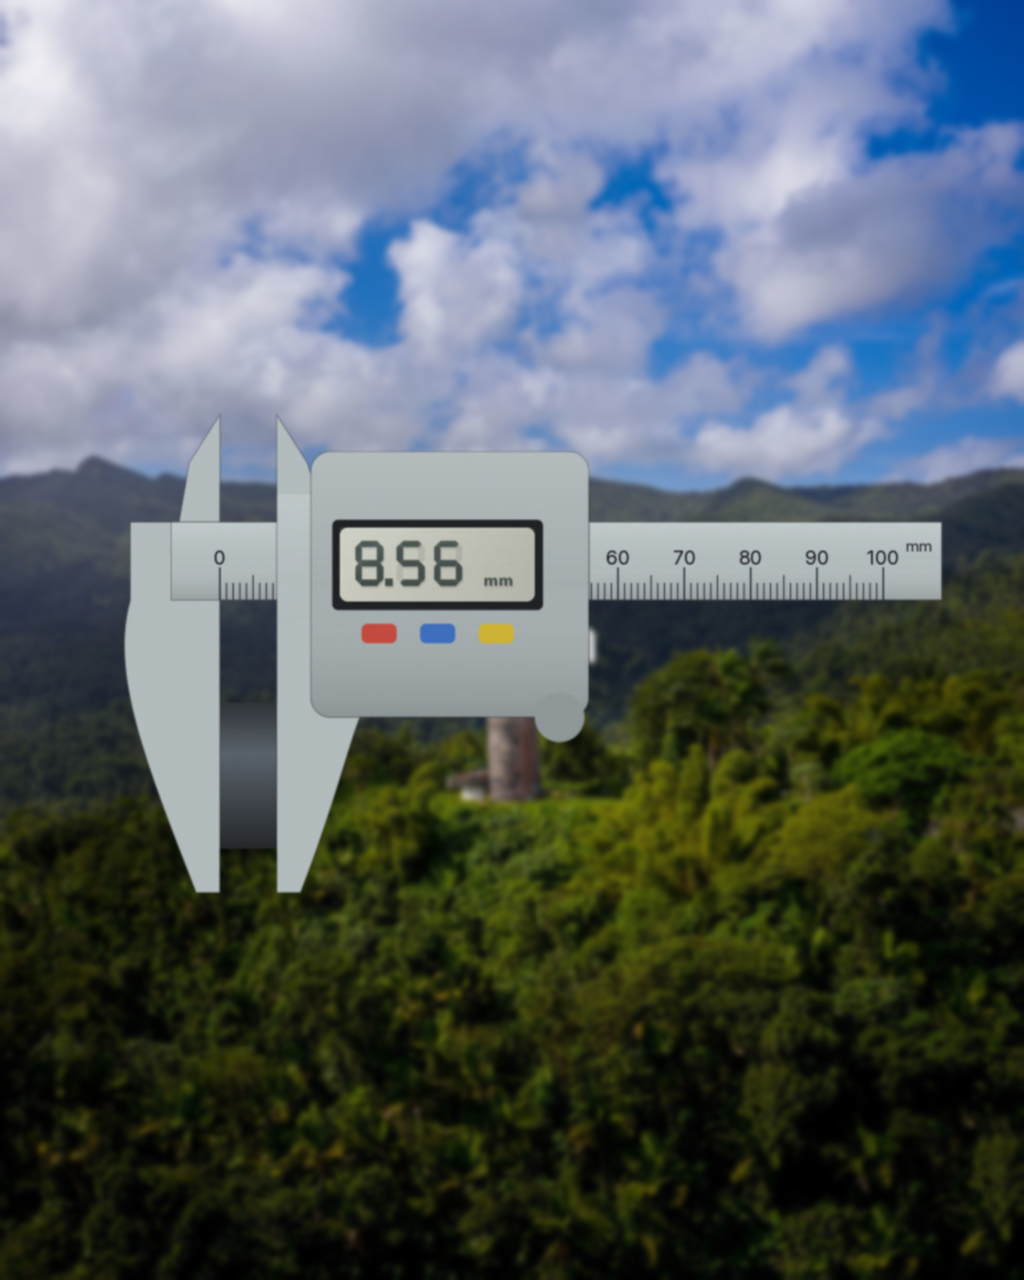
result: 8.56 mm
